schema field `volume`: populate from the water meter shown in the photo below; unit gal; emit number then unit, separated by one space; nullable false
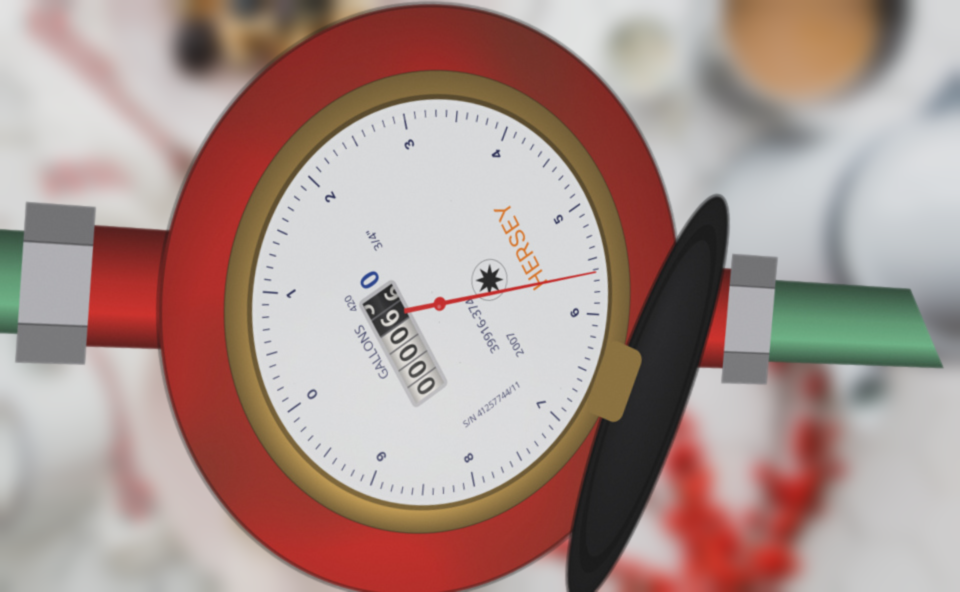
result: 655.6 gal
